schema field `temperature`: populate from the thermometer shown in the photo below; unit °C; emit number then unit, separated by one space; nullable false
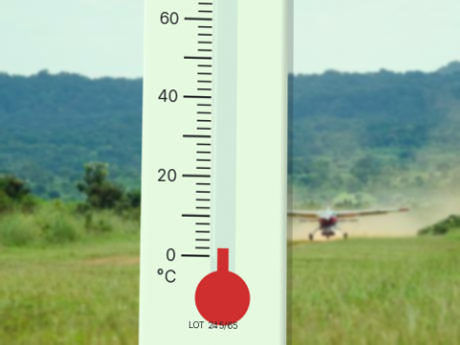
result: 2 °C
